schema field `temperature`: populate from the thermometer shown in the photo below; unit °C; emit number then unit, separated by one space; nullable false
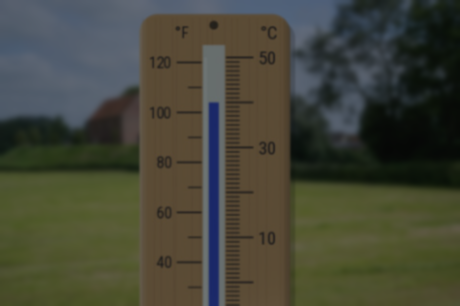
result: 40 °C
